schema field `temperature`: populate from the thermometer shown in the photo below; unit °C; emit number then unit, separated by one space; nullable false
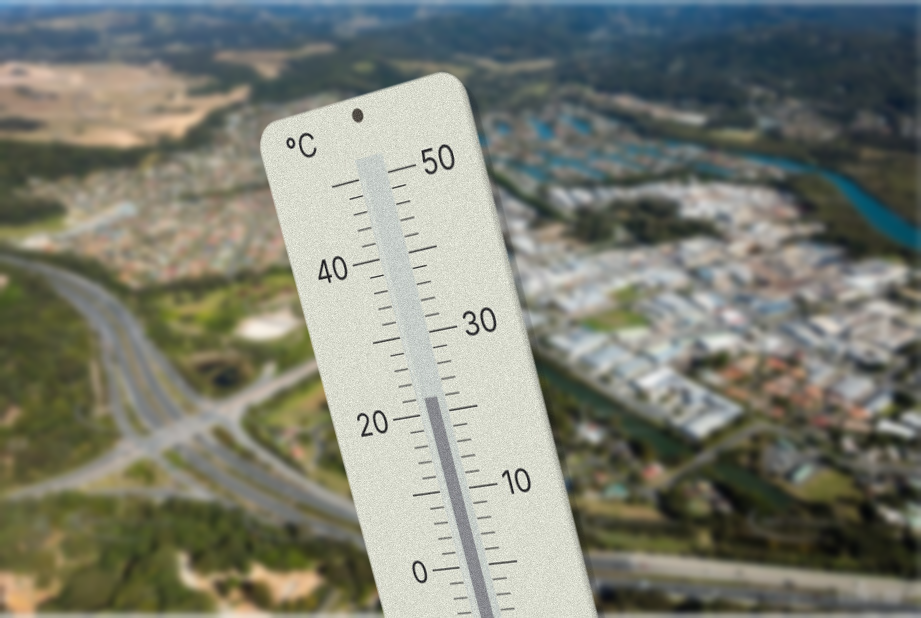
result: 22 °C
